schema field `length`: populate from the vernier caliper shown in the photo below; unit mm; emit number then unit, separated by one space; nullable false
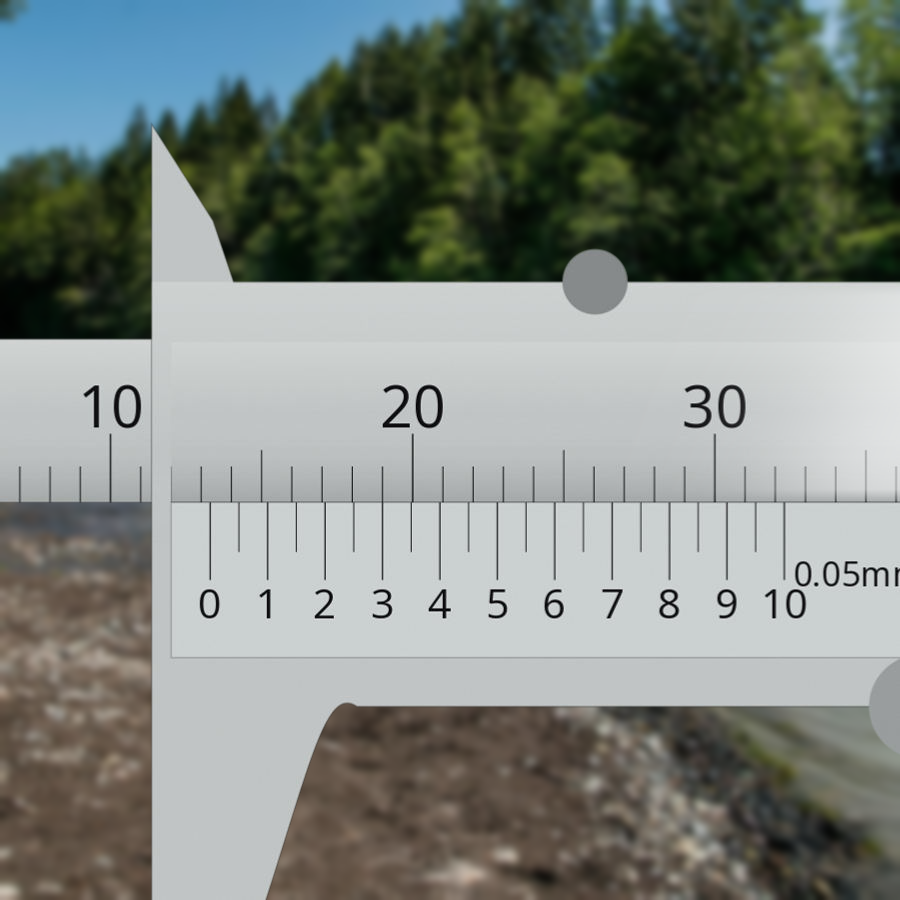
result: 13.30 mm
